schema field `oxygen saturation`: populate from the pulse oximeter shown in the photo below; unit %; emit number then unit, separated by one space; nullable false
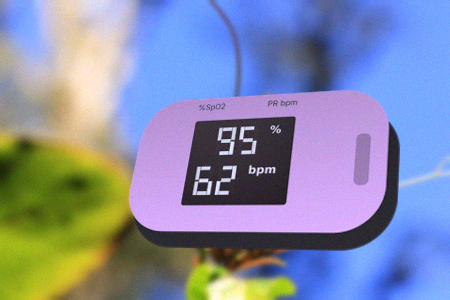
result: 95 %
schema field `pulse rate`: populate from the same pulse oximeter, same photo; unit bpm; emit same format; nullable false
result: 62 bpm
